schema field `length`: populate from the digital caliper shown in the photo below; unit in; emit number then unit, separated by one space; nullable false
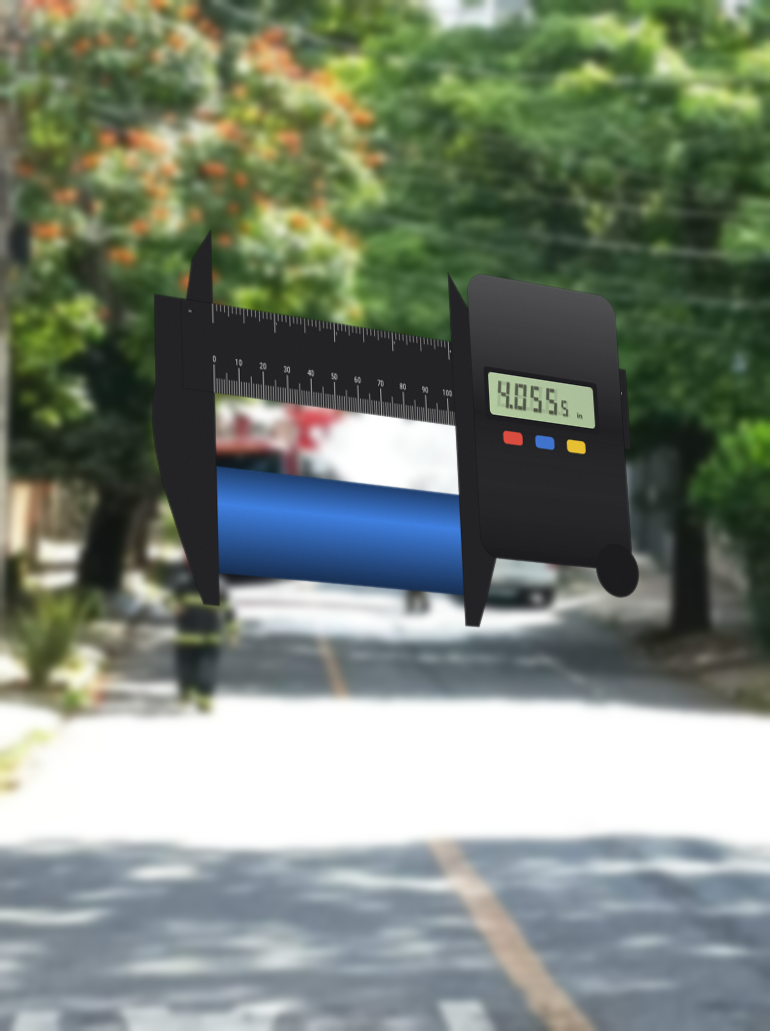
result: 4.0555 in
